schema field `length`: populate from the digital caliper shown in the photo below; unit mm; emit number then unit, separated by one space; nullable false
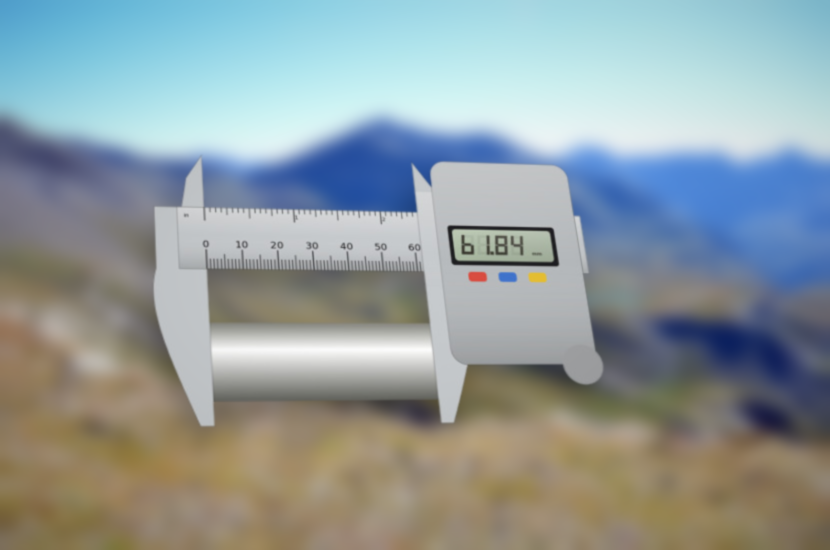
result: 61.84 mm
